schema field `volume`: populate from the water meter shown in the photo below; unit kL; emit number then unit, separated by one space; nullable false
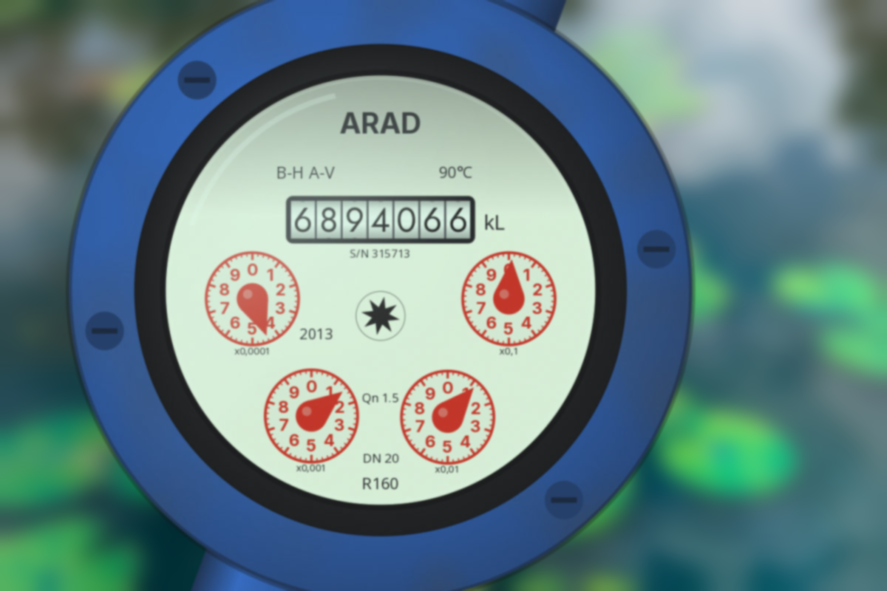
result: 6894066.0114 kL
